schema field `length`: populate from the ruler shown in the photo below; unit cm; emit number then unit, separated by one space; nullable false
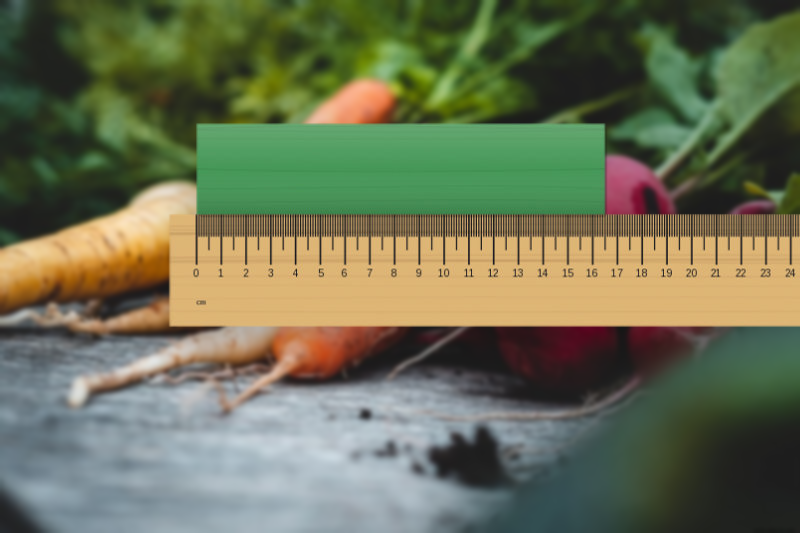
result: 16.5 cm
